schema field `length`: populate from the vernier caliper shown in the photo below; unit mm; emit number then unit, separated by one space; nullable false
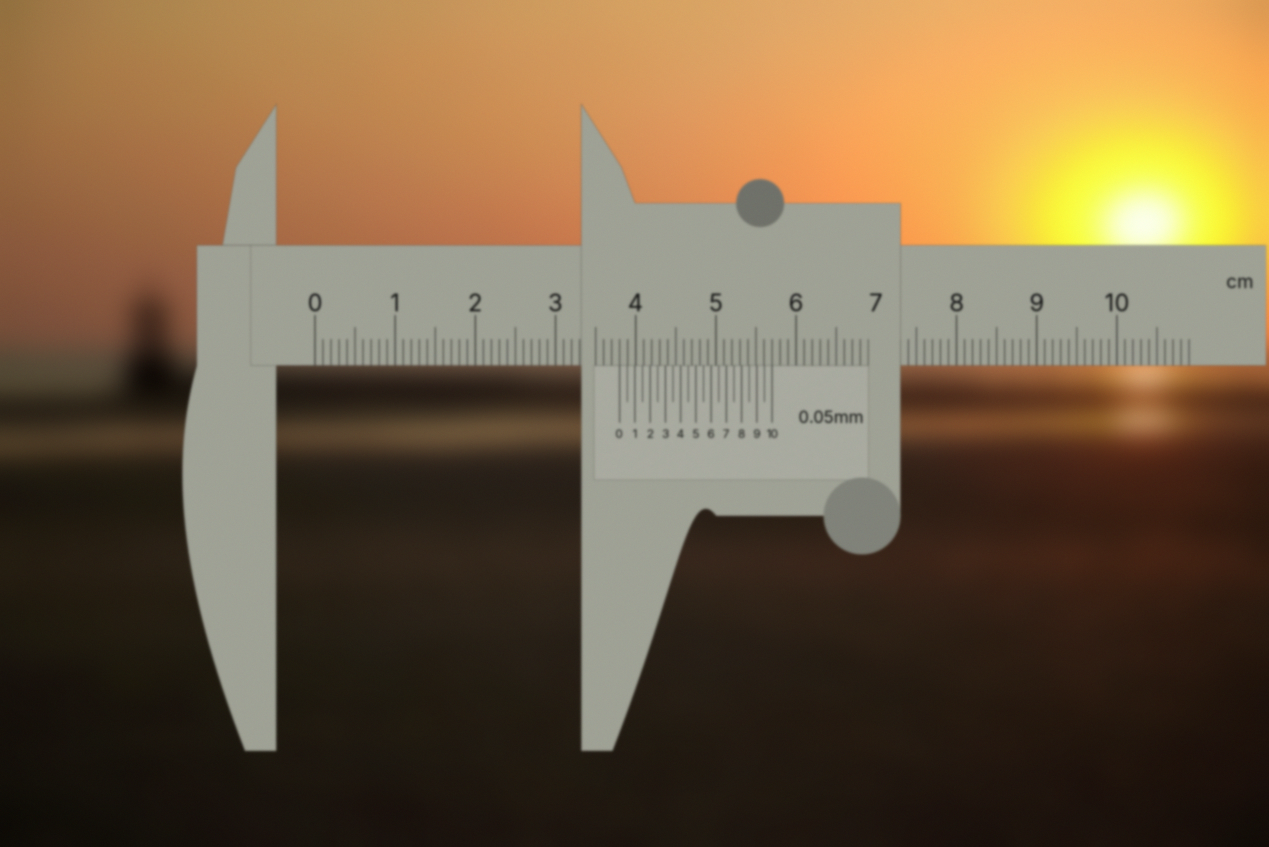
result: 38.0 mm
